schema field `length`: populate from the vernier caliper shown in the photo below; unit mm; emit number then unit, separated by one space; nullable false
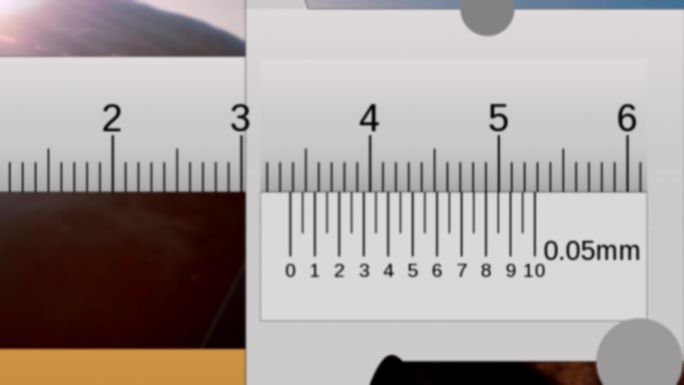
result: 33.8 mm
